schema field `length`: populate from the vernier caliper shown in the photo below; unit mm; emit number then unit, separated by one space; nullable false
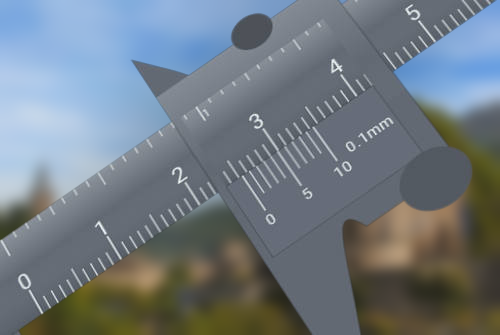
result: 25.4 mm
